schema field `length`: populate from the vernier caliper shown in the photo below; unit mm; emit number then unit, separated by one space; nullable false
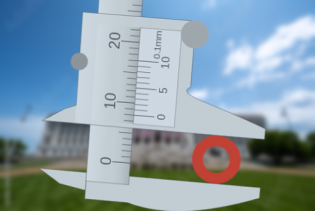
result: 8.0 mm
